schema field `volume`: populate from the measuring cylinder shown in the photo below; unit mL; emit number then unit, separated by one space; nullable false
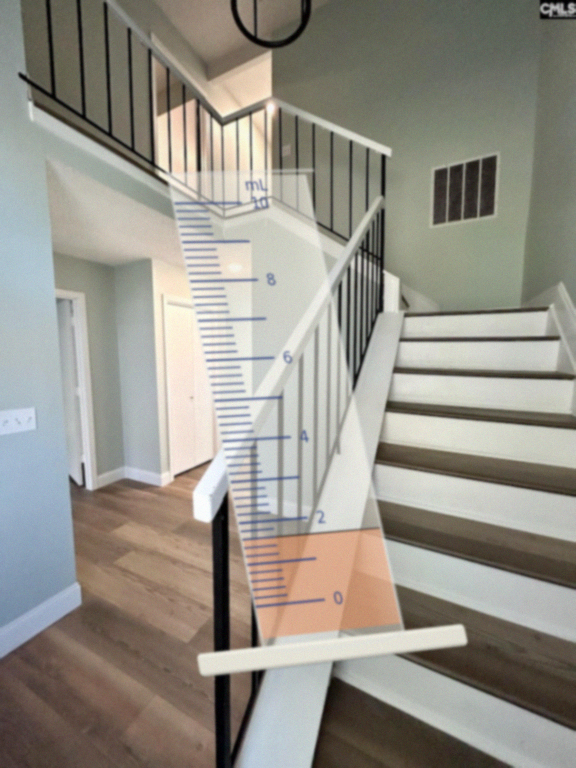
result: 1.6 mL
